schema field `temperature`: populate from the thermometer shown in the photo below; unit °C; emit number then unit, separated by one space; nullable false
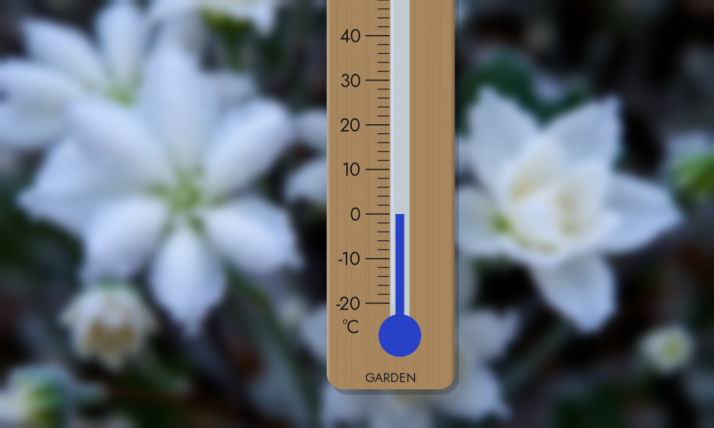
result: 0 °C
